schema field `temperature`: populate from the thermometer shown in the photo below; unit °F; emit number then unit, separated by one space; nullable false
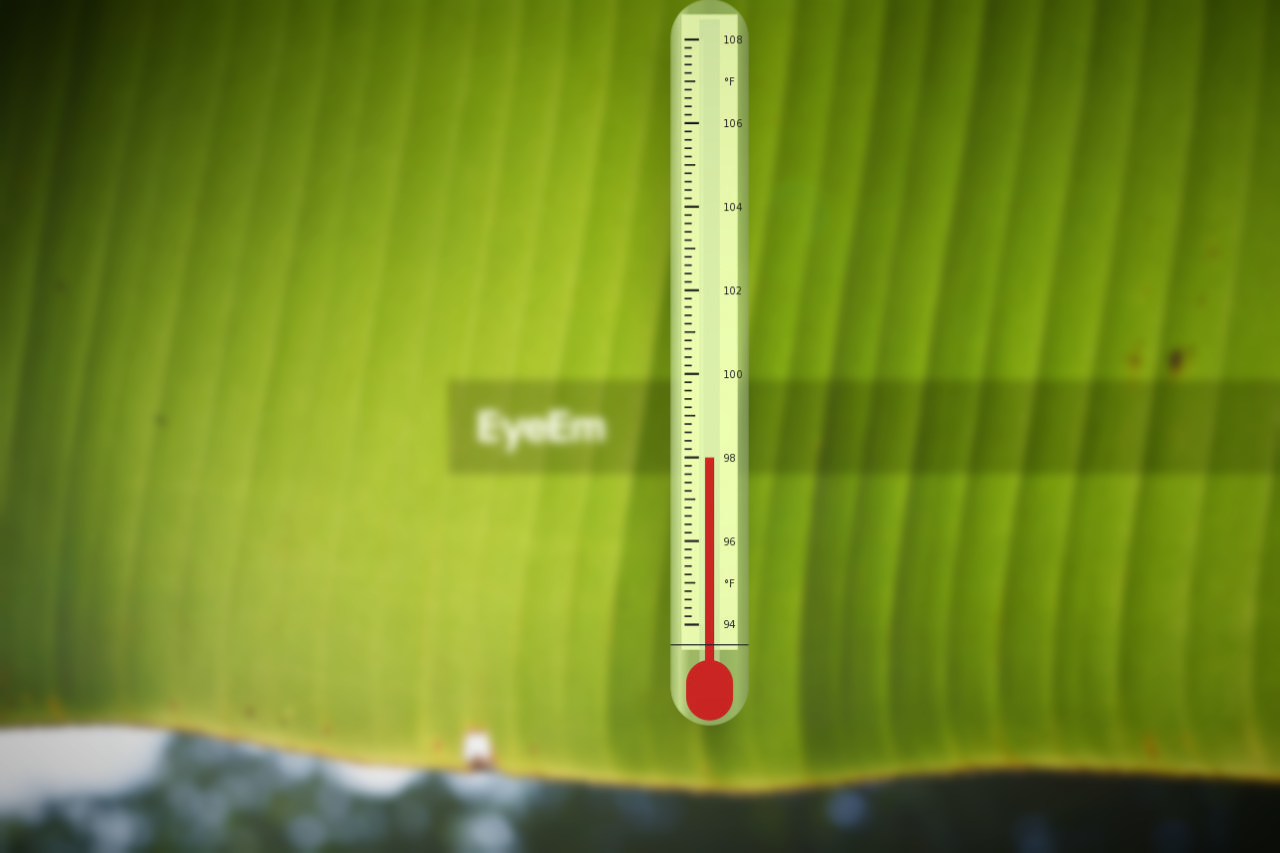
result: 98 °F
